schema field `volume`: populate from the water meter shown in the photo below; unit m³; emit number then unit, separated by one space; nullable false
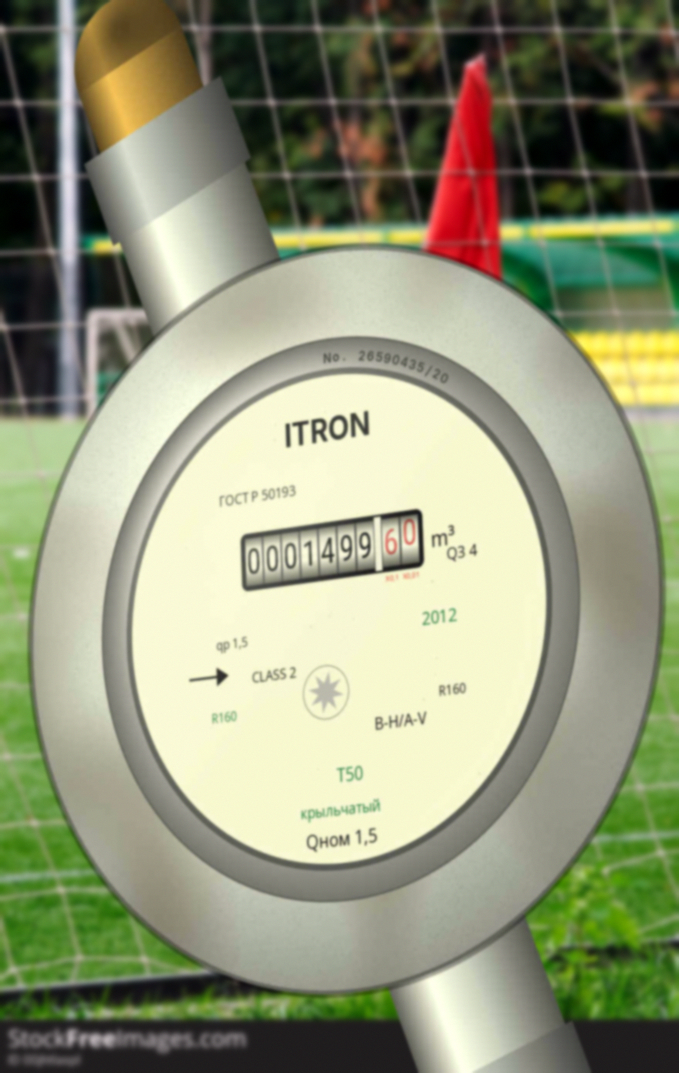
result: 1499.60 m³
